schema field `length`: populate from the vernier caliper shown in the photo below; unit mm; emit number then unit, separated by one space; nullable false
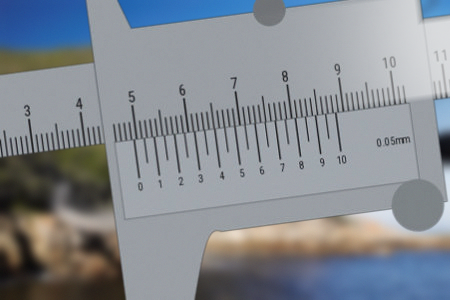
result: 49.5 mm
